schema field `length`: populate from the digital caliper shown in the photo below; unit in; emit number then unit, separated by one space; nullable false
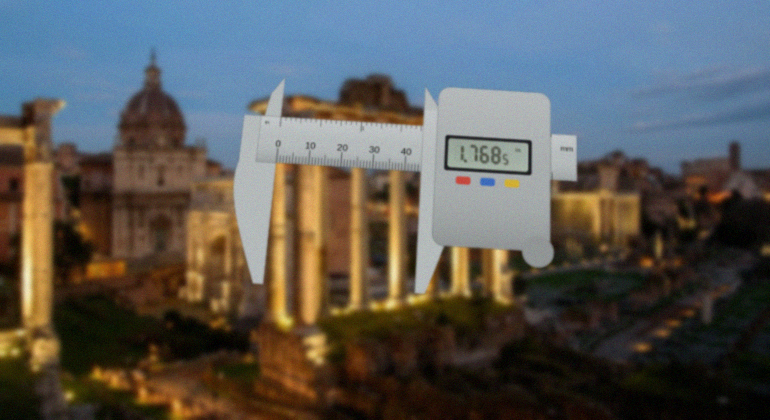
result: 1.7685 in
